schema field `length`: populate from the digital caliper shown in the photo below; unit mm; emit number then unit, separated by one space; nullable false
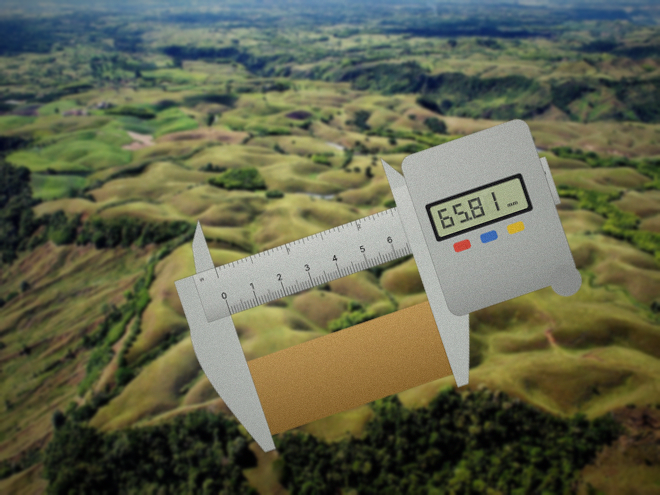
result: 65.81 mm
